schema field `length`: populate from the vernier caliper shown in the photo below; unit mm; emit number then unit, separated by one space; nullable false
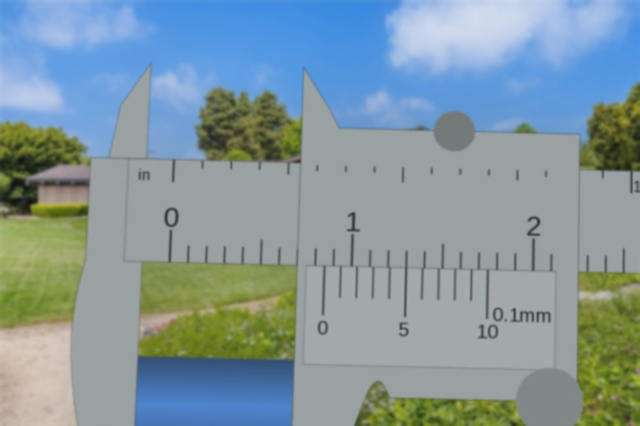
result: 8.5 mm
